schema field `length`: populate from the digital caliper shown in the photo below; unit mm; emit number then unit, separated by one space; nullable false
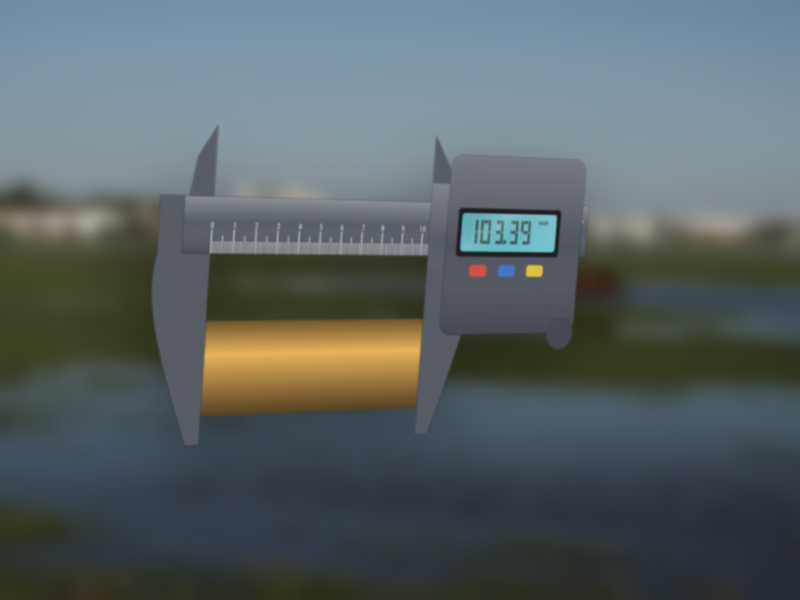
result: 103.39 mm
